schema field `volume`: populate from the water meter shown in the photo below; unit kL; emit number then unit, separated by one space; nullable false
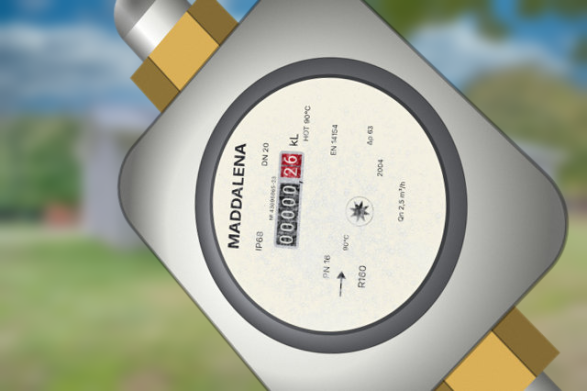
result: 0.26 kL
